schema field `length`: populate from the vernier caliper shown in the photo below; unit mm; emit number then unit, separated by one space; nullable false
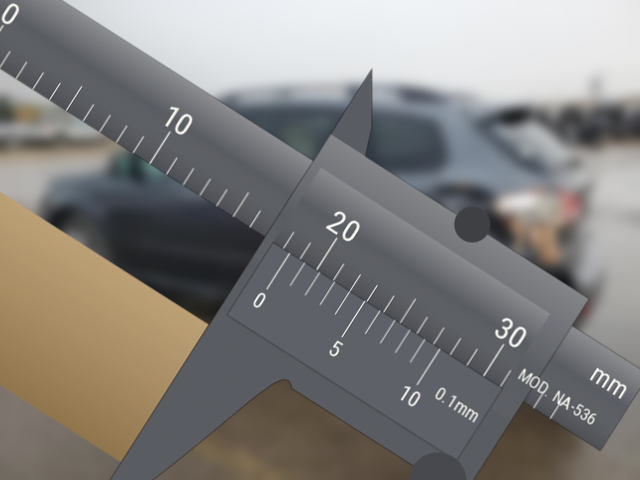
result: 18.4 mm
